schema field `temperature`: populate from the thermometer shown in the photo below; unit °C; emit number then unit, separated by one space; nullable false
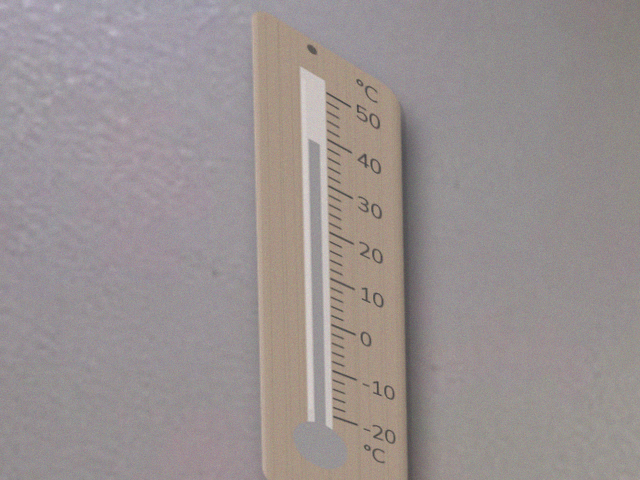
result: 38 °C
